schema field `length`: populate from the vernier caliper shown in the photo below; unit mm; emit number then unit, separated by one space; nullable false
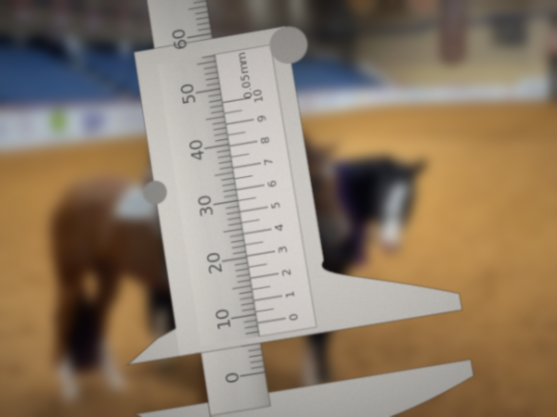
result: 8.5 mm
